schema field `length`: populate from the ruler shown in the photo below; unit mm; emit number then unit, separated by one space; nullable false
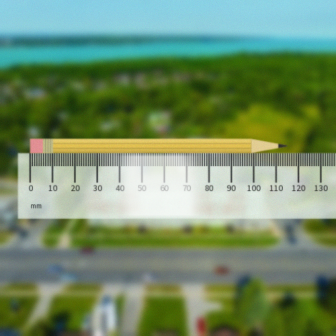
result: 115 mm
